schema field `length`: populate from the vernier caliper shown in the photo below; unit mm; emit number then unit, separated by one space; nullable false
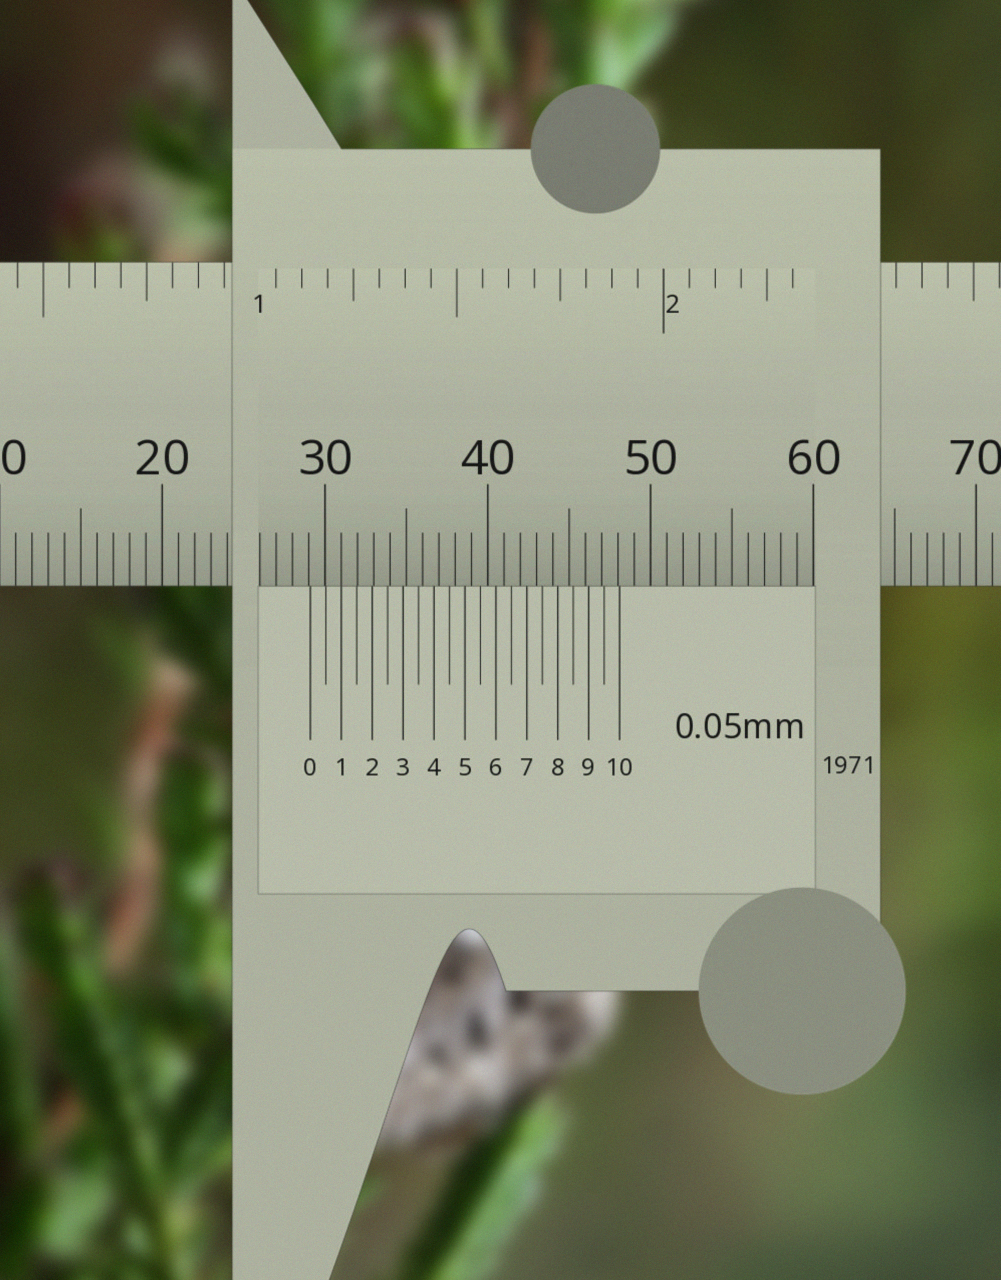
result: 29.1 mm
